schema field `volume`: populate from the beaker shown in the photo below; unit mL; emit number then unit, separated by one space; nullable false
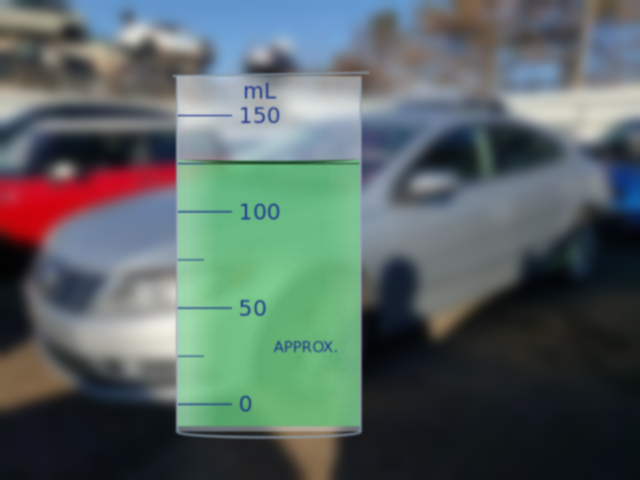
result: 125 mL
